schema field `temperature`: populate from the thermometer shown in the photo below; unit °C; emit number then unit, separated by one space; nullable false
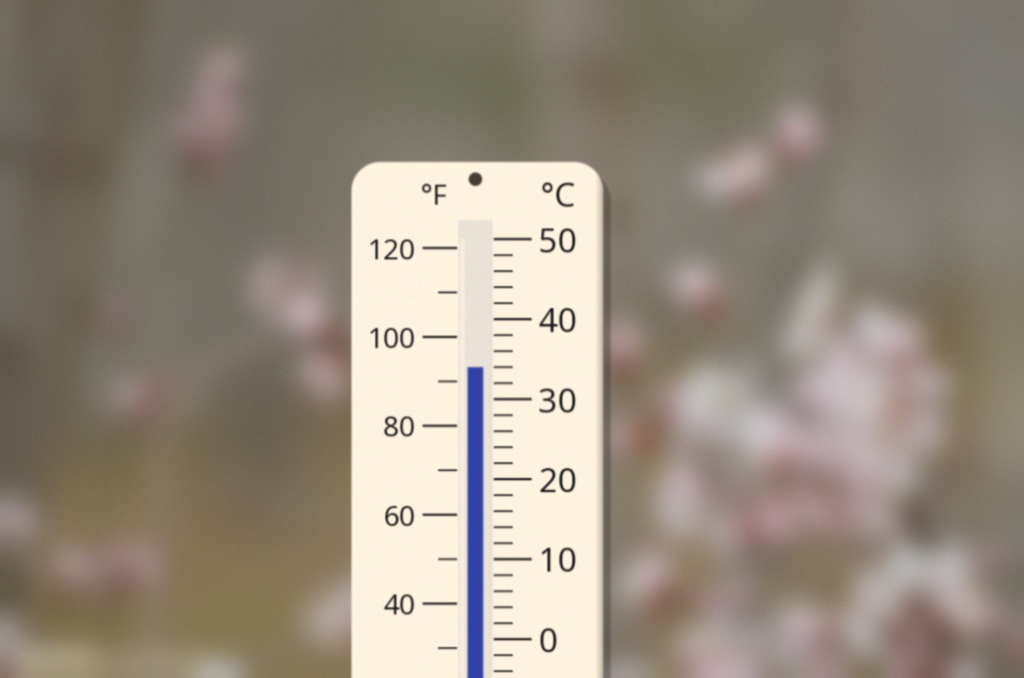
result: 34 °C
